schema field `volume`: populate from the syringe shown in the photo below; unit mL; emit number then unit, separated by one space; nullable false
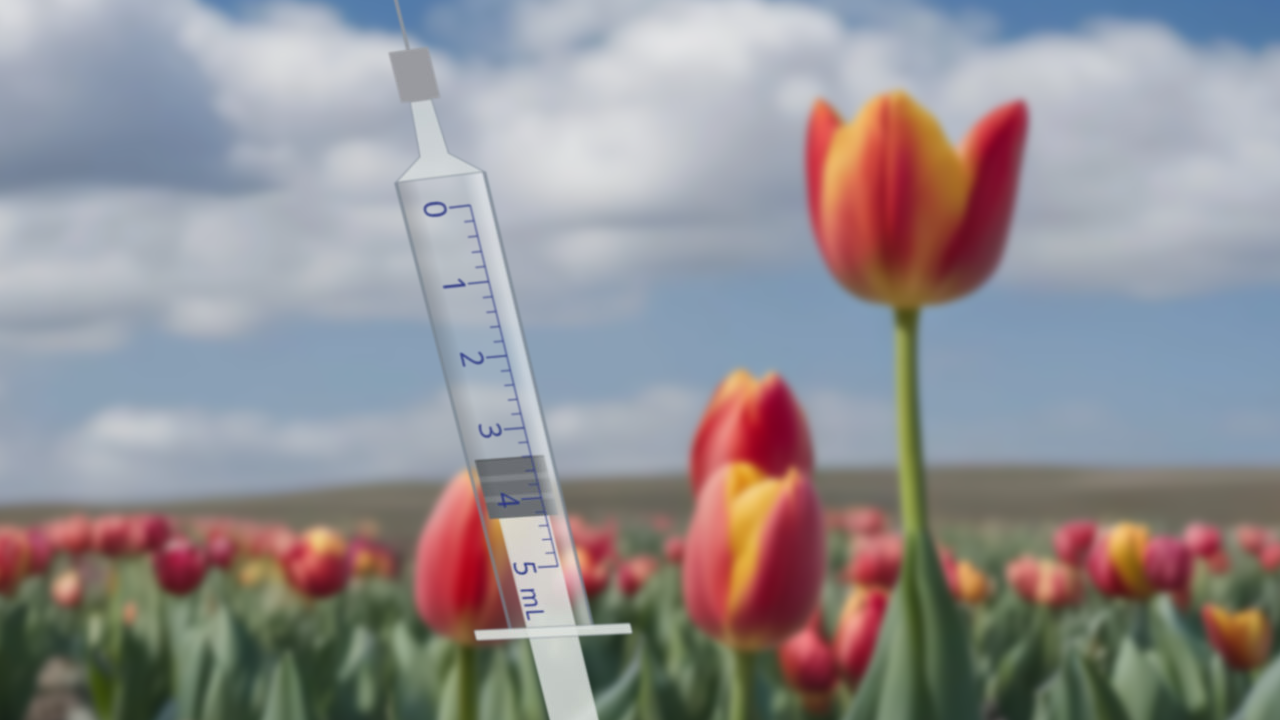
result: 3.4 mL
